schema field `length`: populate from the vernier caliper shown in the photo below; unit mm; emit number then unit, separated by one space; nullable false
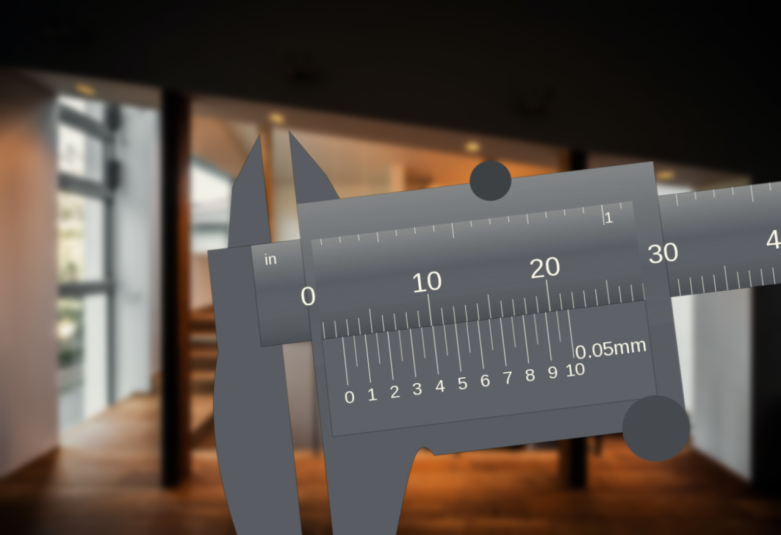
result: 2.5 mm
